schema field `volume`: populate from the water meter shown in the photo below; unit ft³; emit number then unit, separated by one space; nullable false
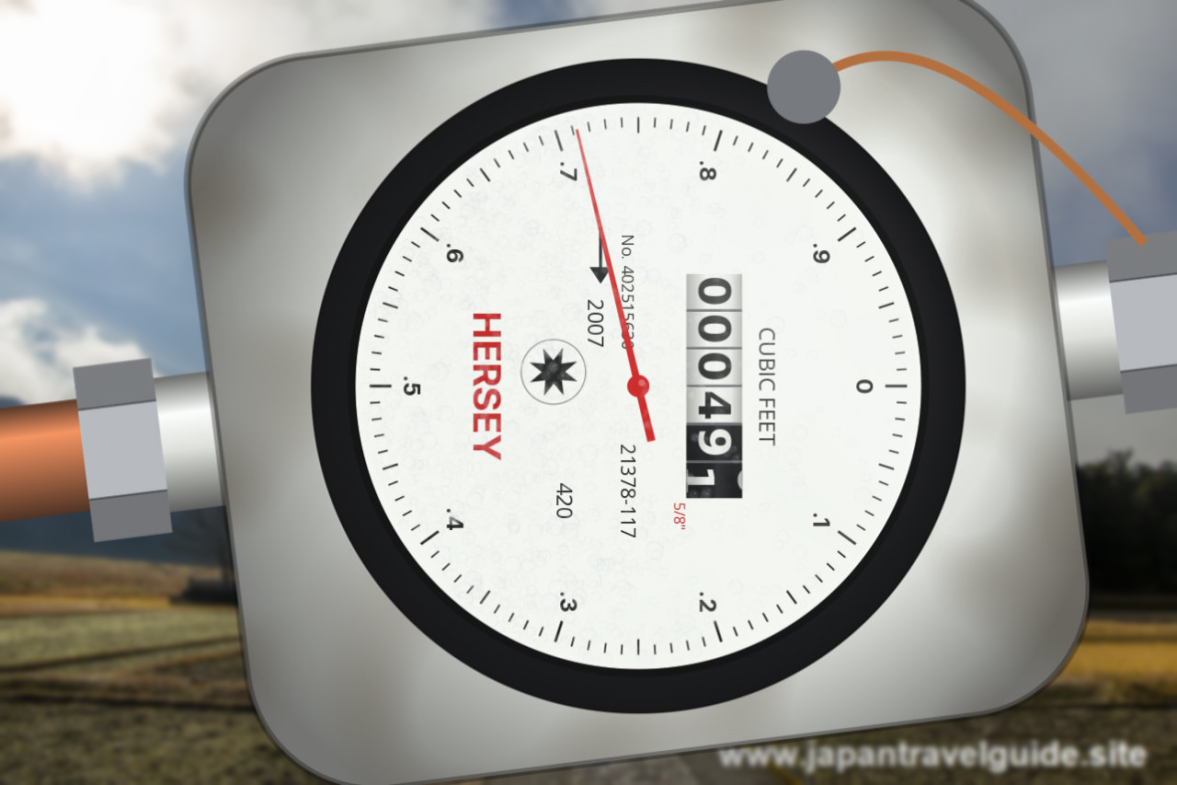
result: 490.71 ft³
